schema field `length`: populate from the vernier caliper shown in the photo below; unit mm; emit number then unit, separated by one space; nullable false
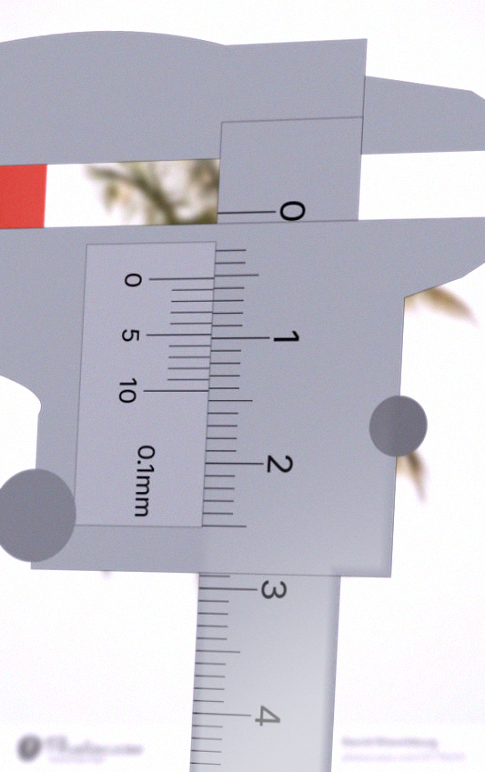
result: 5.2 mm
